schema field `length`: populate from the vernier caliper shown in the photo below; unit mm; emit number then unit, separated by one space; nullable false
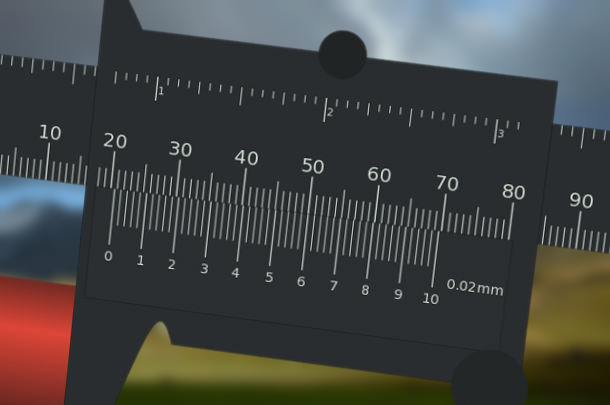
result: 20.6 mm
